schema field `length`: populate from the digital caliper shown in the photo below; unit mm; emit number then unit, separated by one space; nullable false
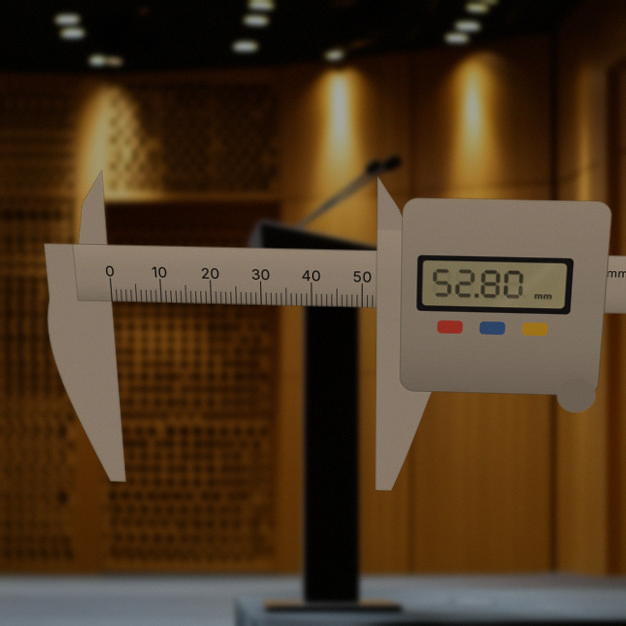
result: 52.80 mm
